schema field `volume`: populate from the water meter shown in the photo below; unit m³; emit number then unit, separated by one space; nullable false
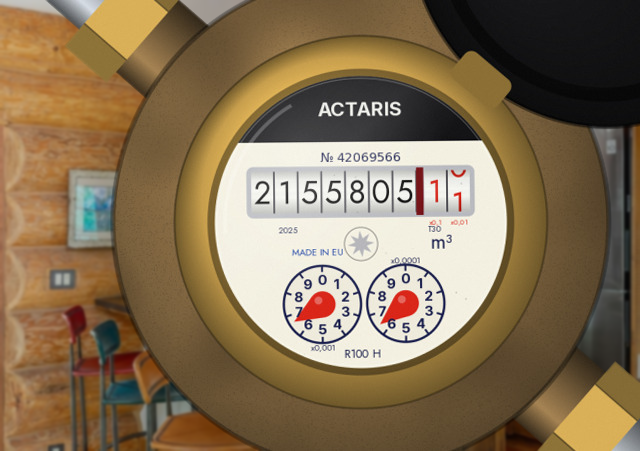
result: 2155805.1066 m³
